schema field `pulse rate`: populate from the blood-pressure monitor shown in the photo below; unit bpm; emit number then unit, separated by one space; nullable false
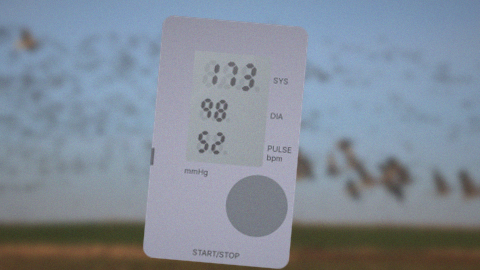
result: 52 bpm
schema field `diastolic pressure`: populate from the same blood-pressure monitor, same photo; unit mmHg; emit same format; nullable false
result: 98 mmHg
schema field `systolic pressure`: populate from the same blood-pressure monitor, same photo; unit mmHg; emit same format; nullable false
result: 173 mmHg
